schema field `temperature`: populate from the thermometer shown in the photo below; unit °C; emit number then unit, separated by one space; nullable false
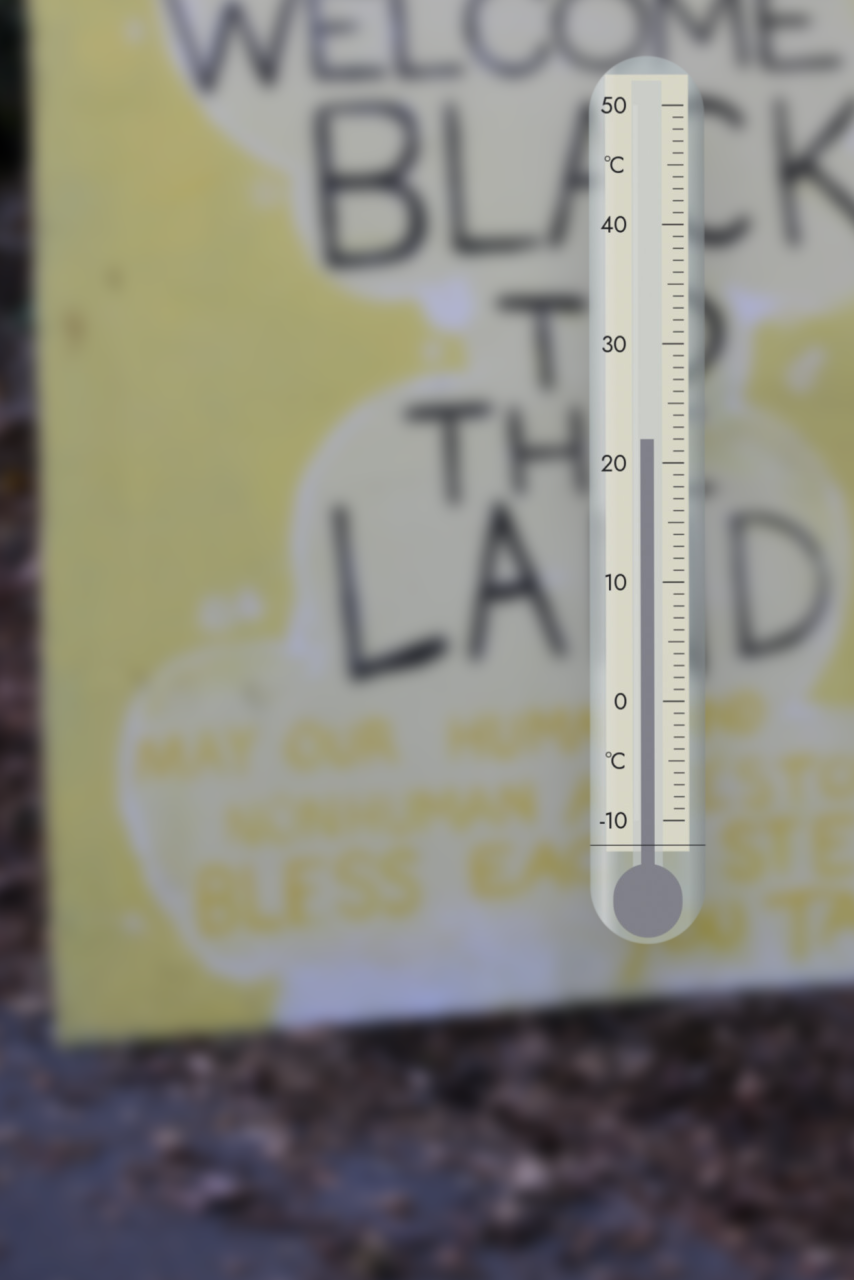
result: 22 °C
